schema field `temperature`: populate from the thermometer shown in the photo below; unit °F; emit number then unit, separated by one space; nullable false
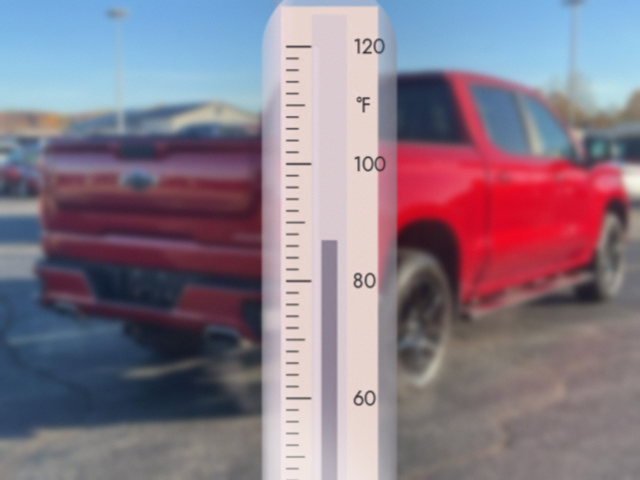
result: 87 °F
